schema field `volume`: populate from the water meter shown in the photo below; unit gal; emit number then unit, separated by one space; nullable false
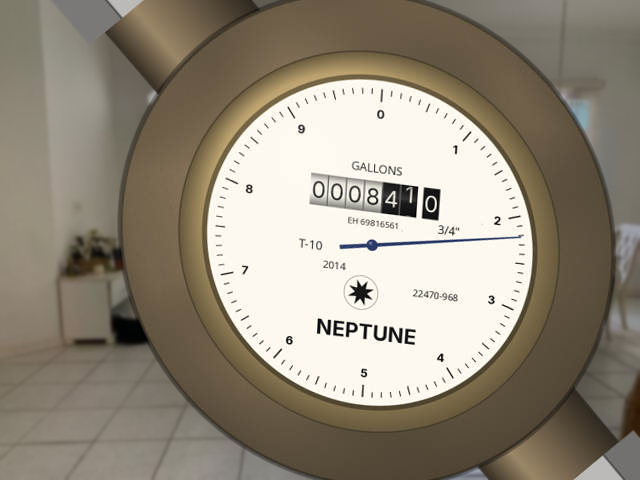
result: 8412.2 gal
